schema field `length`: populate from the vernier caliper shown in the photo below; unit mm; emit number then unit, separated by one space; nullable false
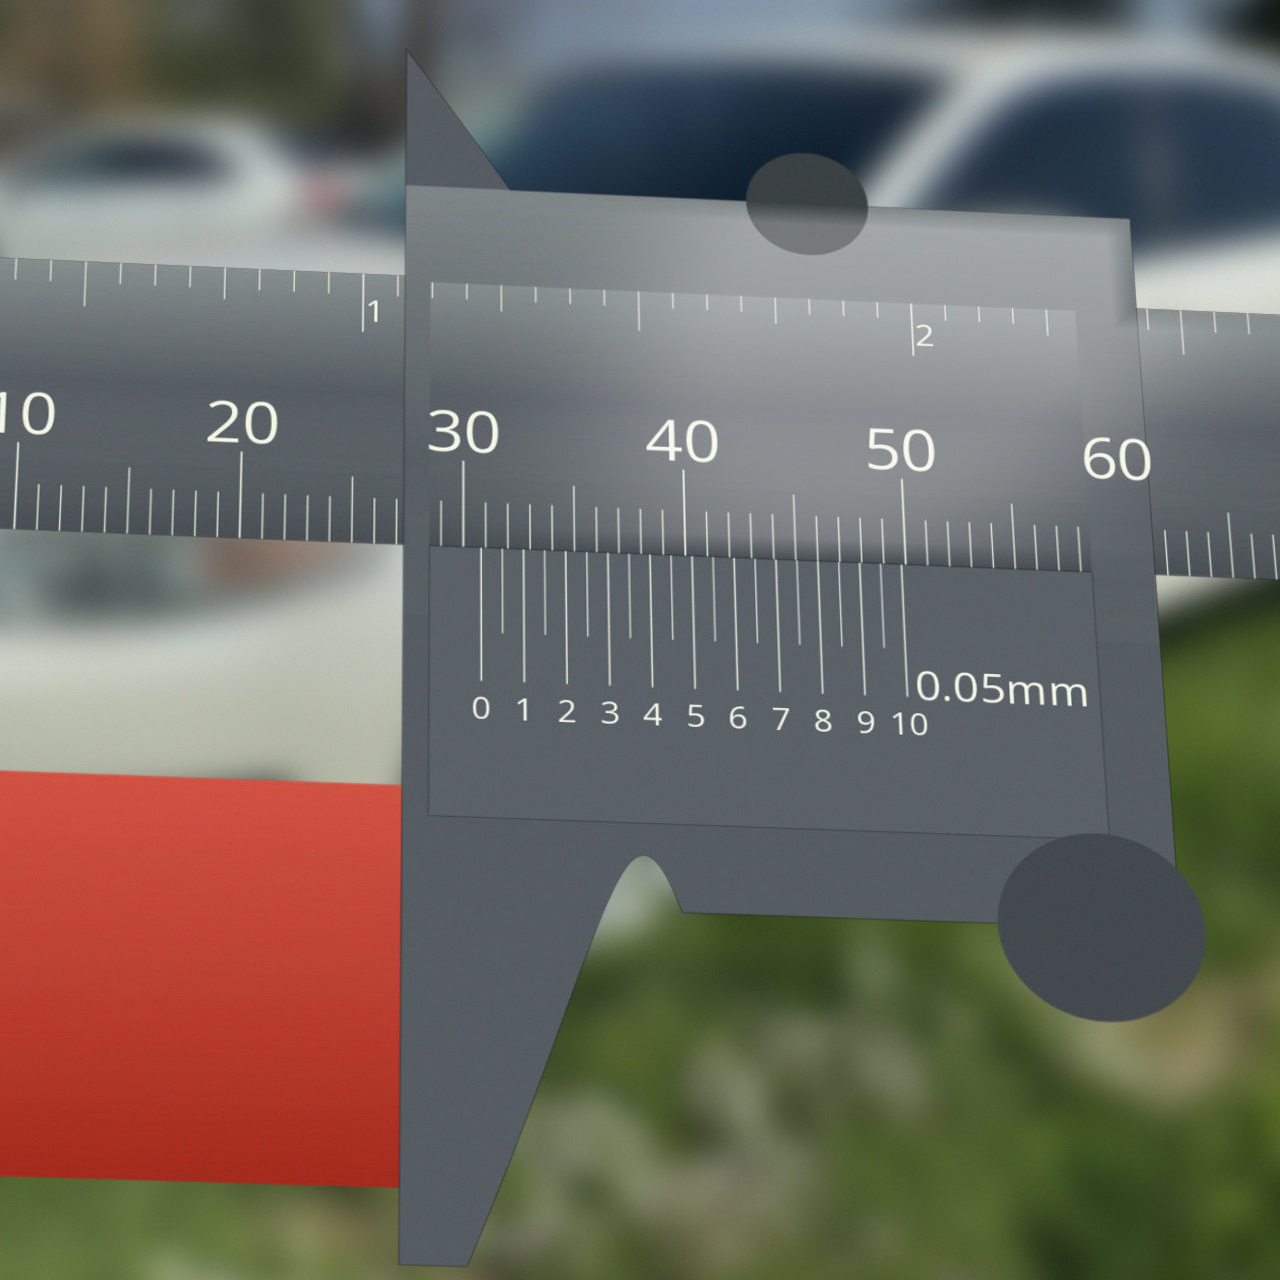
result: 30.8 mm
